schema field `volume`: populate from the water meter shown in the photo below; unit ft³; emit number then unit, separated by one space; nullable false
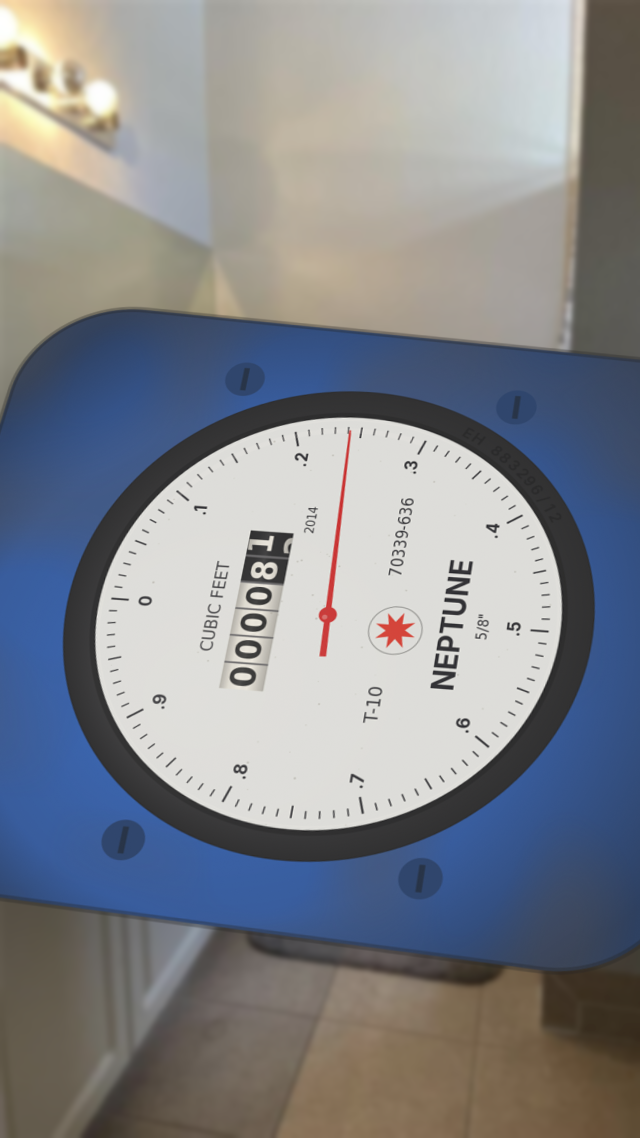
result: 81.24 ft³
